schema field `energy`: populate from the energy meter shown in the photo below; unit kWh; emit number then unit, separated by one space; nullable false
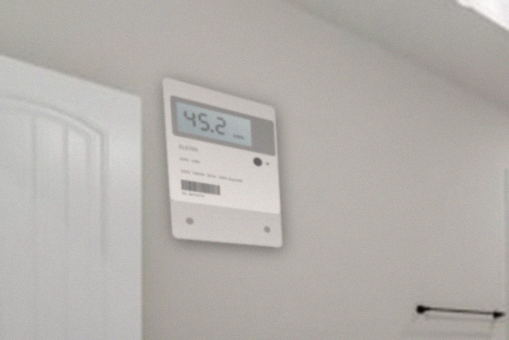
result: 45.2 kWh
